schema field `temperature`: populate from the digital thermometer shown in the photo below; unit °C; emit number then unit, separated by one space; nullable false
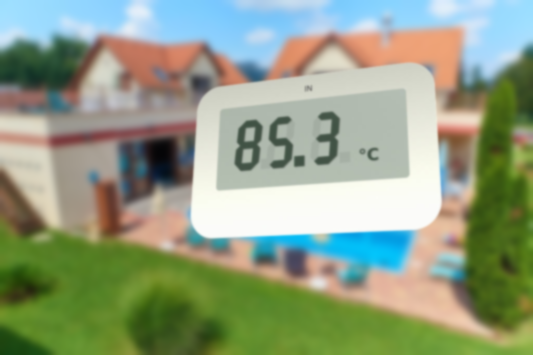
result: 85.3 °C
